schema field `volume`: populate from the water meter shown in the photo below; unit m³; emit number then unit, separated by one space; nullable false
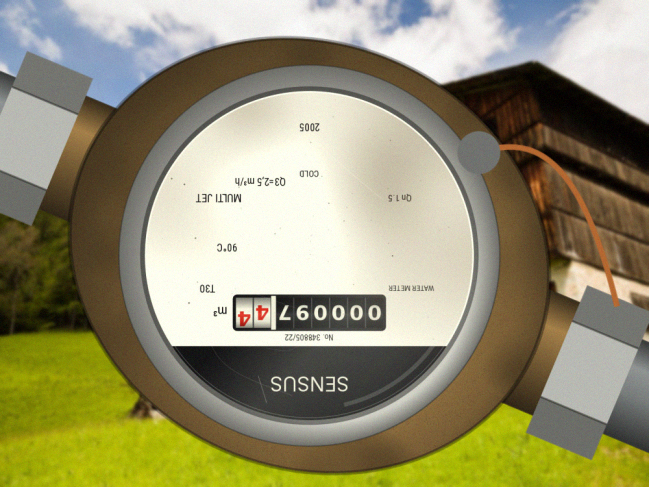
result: 97.44 m³
